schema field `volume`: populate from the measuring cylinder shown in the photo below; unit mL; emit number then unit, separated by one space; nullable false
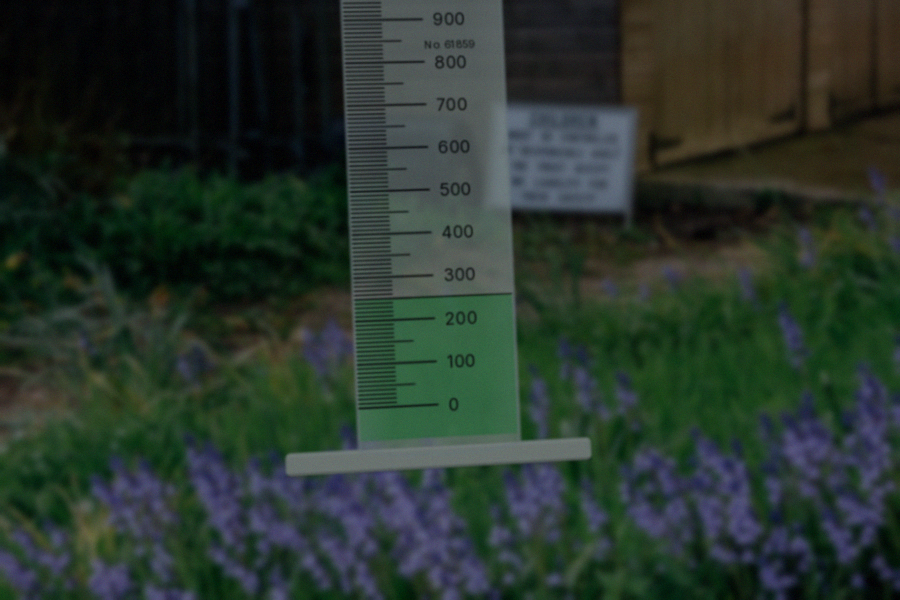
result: 250 mL
